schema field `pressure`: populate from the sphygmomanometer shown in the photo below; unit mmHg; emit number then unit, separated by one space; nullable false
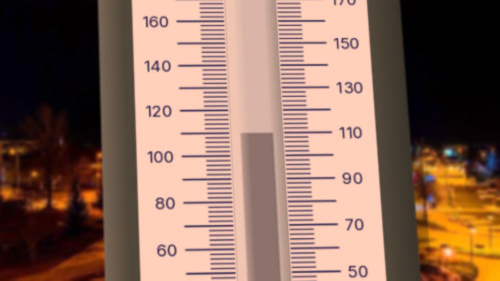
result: 110 mmHg
